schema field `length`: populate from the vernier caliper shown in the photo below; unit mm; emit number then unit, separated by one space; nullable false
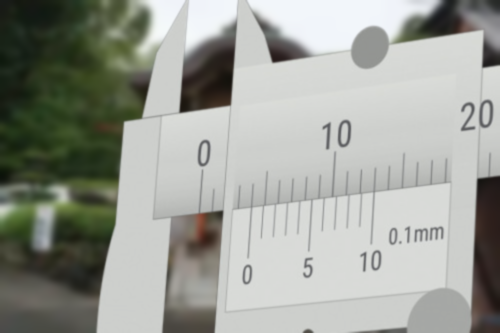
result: 4.0 mm
